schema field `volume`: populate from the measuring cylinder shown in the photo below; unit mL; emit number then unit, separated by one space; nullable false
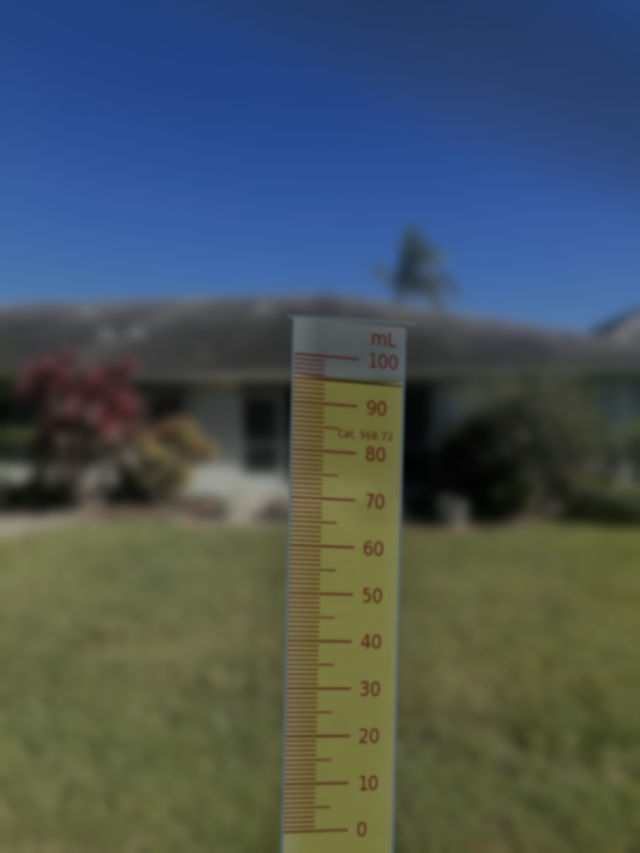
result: 95 mL
